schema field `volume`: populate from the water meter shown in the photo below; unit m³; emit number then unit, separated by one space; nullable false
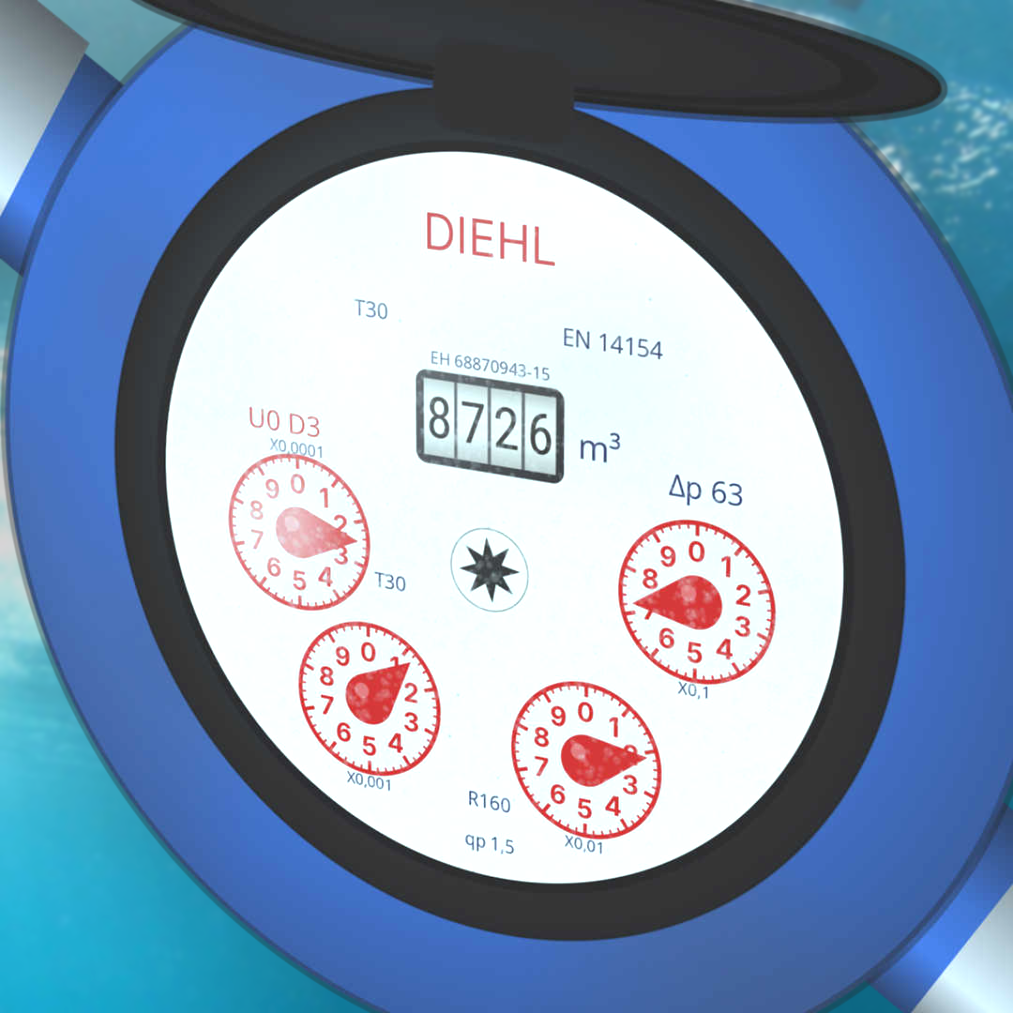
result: 8726.7212 m³
